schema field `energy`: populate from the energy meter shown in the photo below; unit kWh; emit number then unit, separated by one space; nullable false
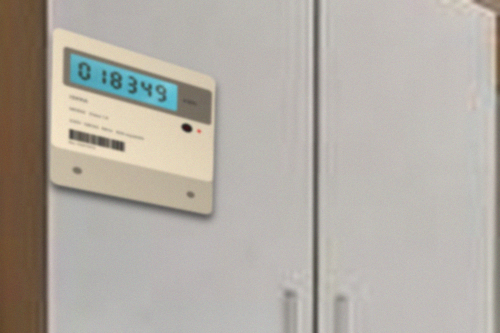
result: 18349 kWh
